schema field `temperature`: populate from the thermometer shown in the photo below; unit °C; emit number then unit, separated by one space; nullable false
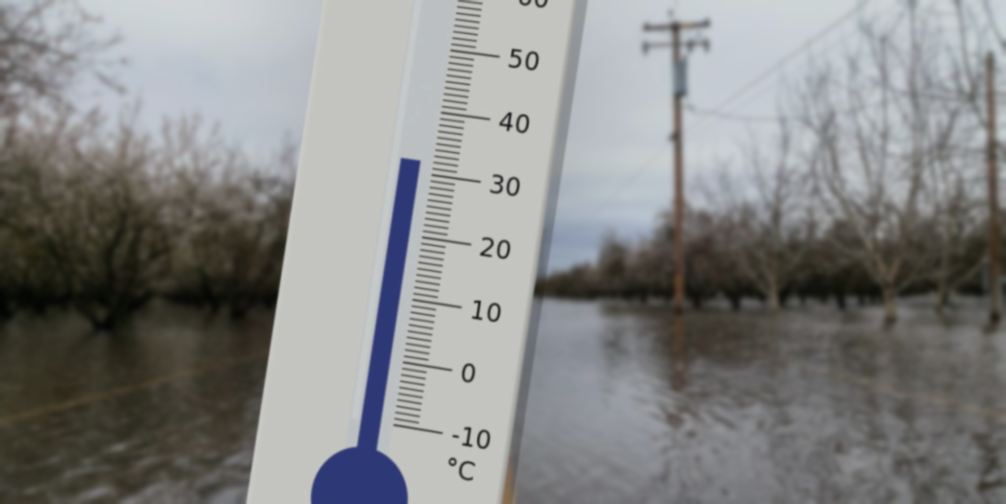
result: 32 °C
